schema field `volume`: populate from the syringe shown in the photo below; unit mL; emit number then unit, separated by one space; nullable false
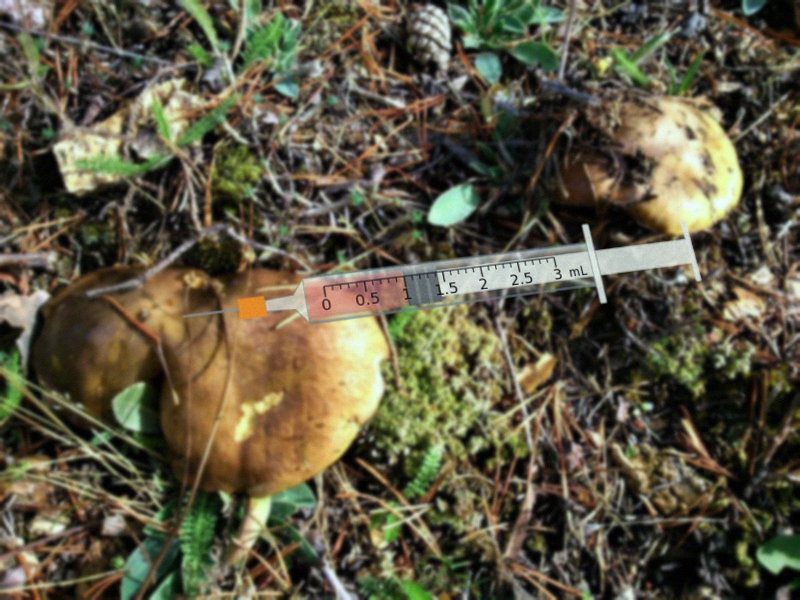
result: 1 mL
